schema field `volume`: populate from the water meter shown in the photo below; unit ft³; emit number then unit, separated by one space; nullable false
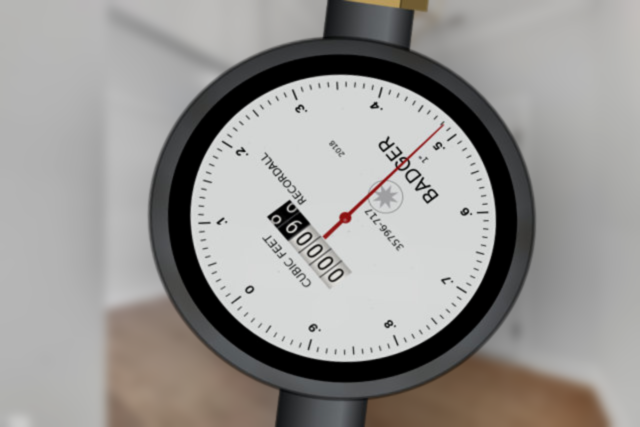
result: 98.48 ft³
